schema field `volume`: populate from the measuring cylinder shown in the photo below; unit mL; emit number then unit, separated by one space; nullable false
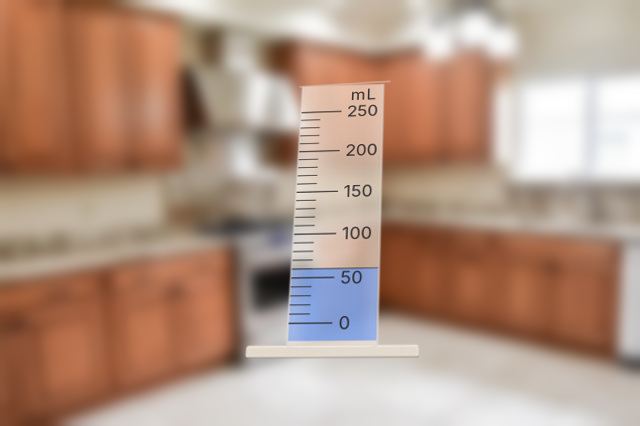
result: 60 mL
